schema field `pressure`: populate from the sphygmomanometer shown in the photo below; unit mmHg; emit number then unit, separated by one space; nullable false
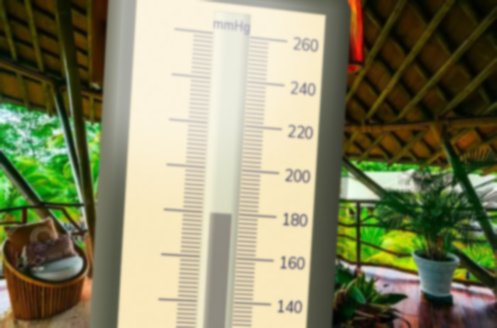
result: 180 mmHg
